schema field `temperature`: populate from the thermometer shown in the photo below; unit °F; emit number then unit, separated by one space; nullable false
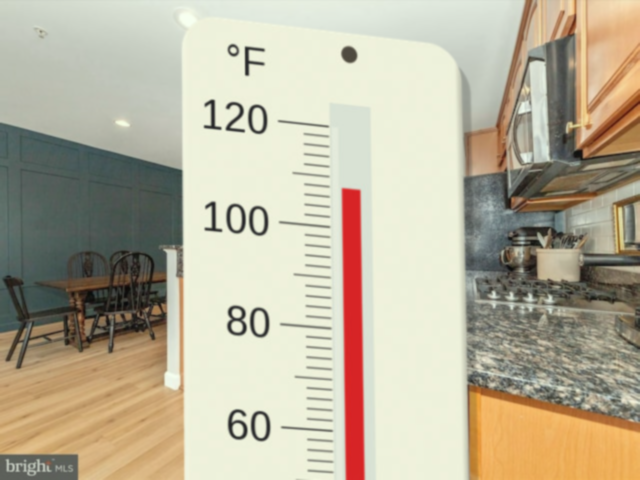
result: 108 °F
